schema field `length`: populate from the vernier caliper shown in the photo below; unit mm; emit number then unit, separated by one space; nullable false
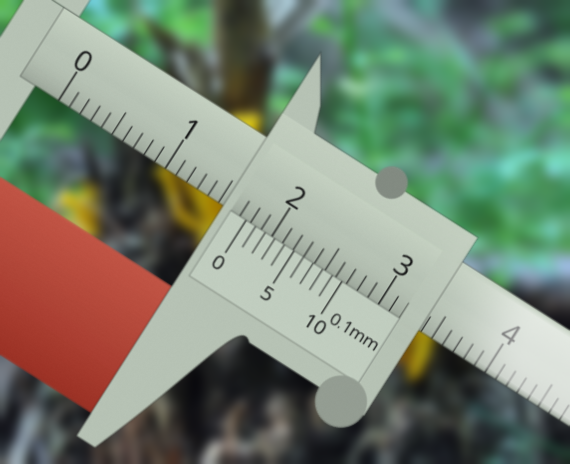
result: 17.6 mm
